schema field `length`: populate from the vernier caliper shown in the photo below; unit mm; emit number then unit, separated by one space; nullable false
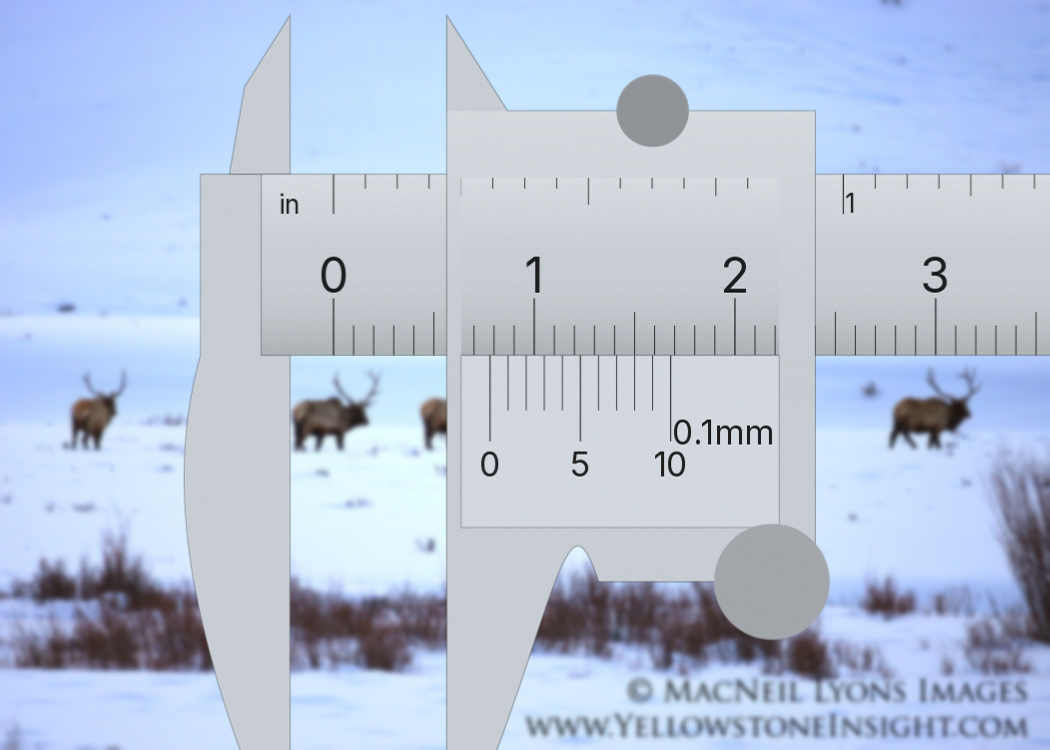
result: 7.8 mm
